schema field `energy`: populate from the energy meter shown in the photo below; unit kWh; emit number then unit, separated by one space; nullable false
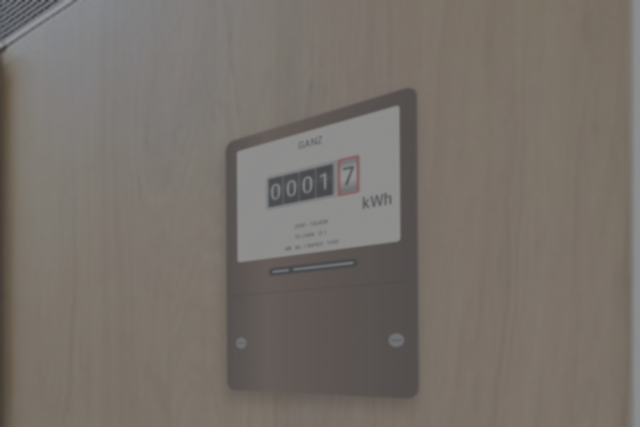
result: 1.7 kWh
